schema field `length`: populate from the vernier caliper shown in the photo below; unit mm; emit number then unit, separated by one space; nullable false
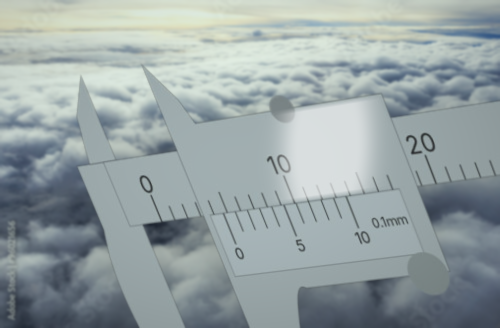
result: 4.7 mm
